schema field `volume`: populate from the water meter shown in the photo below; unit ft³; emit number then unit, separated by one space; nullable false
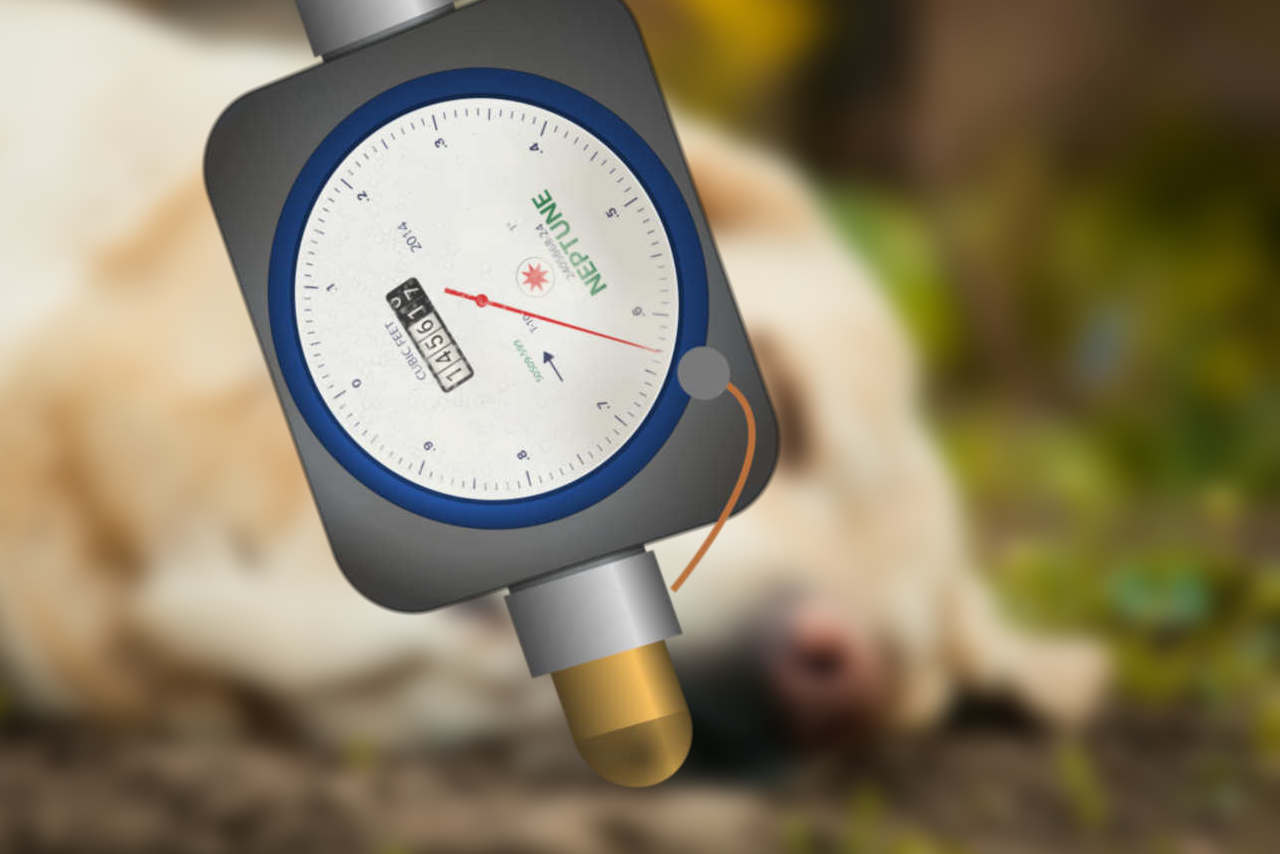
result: 145616.63 ft³
